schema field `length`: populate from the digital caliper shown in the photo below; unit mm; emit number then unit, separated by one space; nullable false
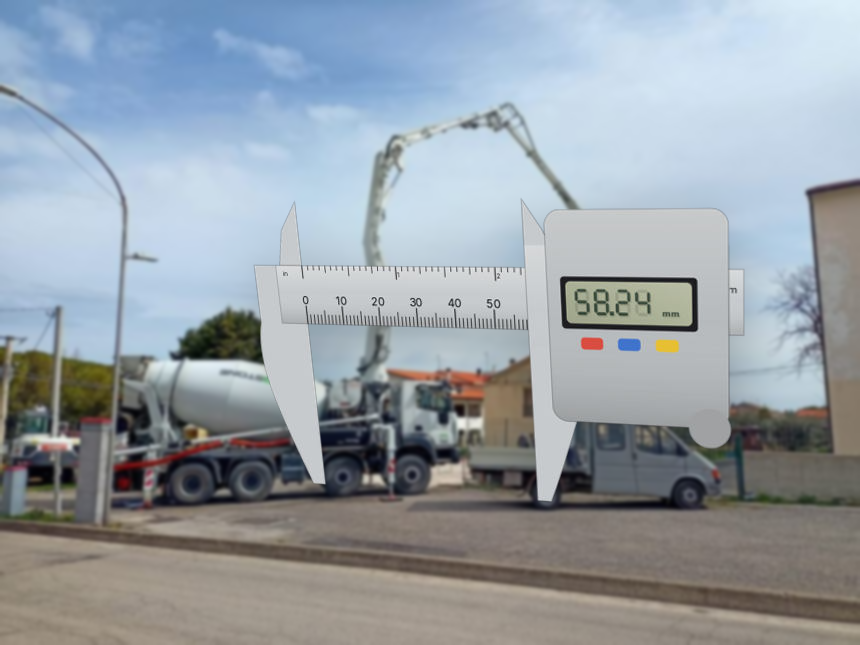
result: 58.24 mm
